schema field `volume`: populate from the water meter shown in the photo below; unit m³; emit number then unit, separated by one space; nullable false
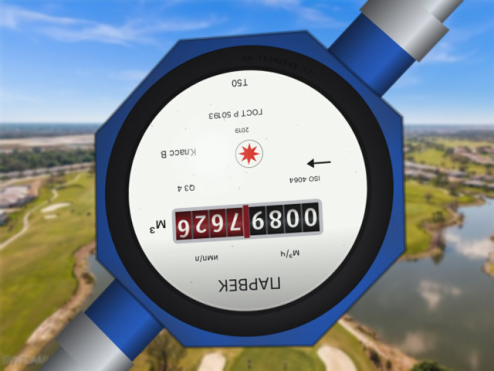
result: 89.7626 m³
